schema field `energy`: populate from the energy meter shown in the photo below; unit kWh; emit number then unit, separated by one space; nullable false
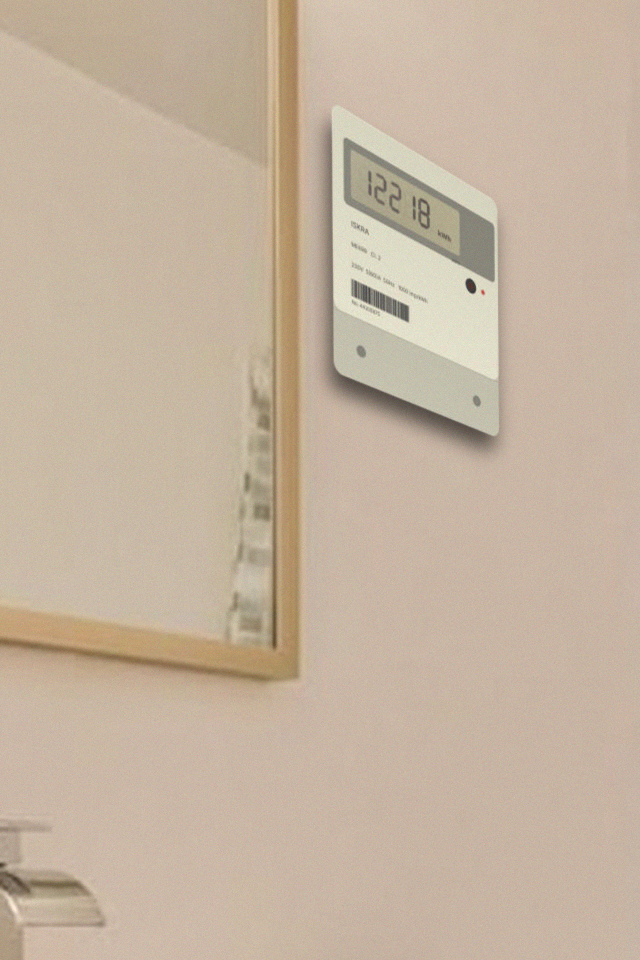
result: 12218 kWh
